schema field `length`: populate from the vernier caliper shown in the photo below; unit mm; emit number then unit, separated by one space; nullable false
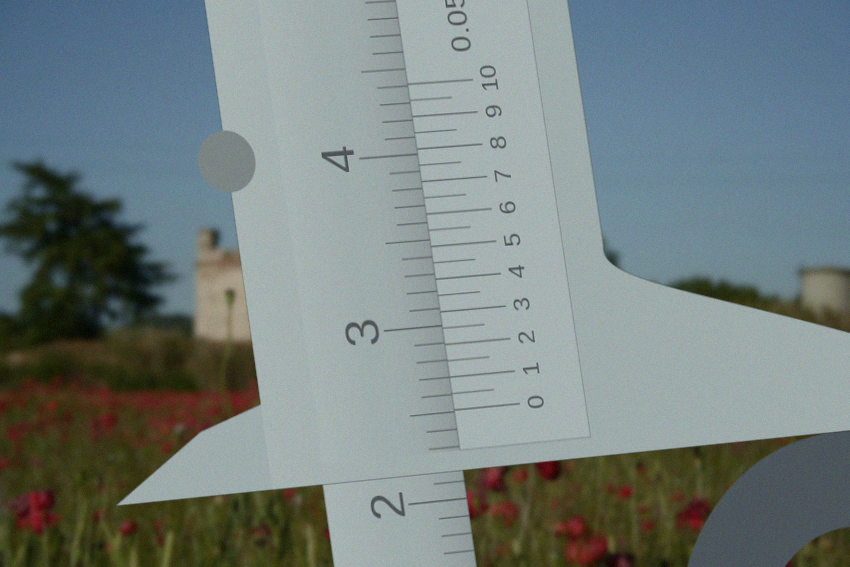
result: 25.1 mm
